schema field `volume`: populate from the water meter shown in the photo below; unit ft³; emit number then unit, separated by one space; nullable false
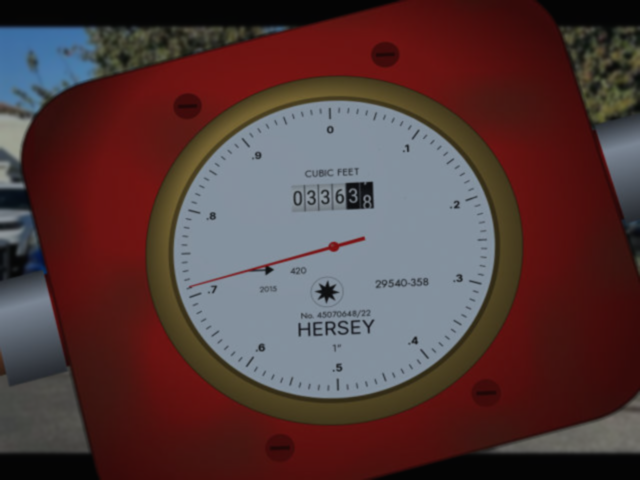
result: 33637.71 ft³
